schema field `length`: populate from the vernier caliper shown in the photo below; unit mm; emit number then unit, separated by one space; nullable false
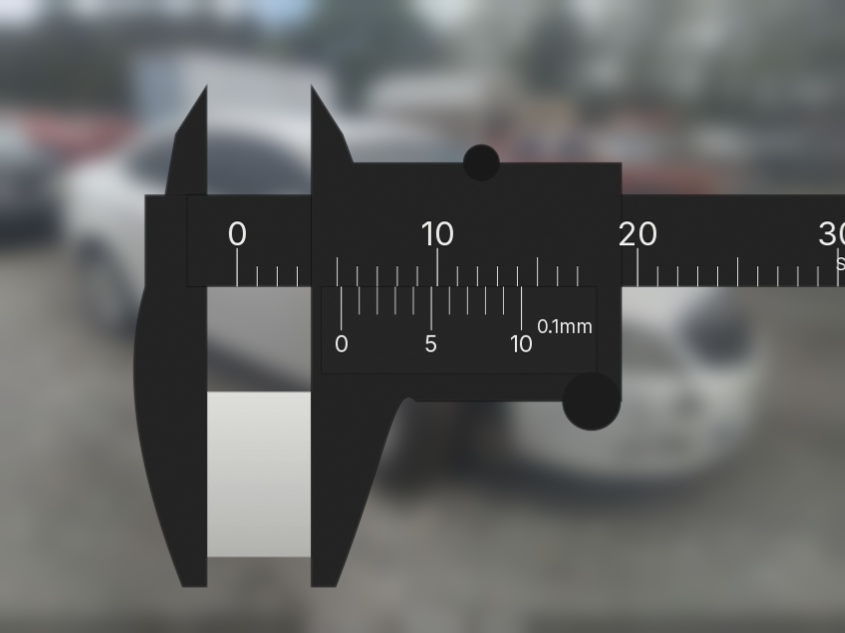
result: 5.2 mm
